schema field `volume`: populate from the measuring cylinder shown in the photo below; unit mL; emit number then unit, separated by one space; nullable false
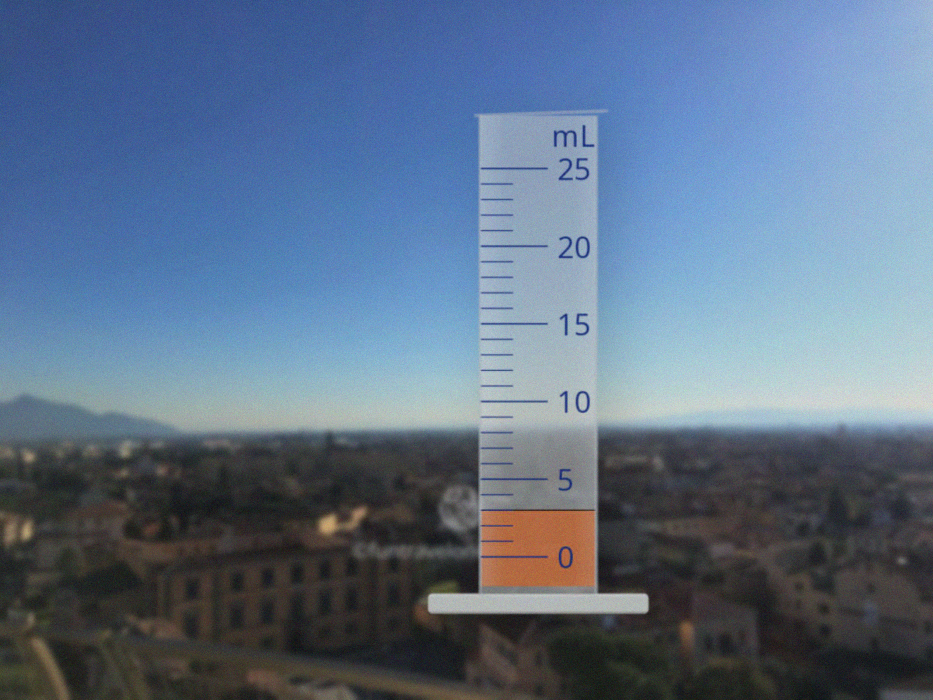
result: 3 mL
